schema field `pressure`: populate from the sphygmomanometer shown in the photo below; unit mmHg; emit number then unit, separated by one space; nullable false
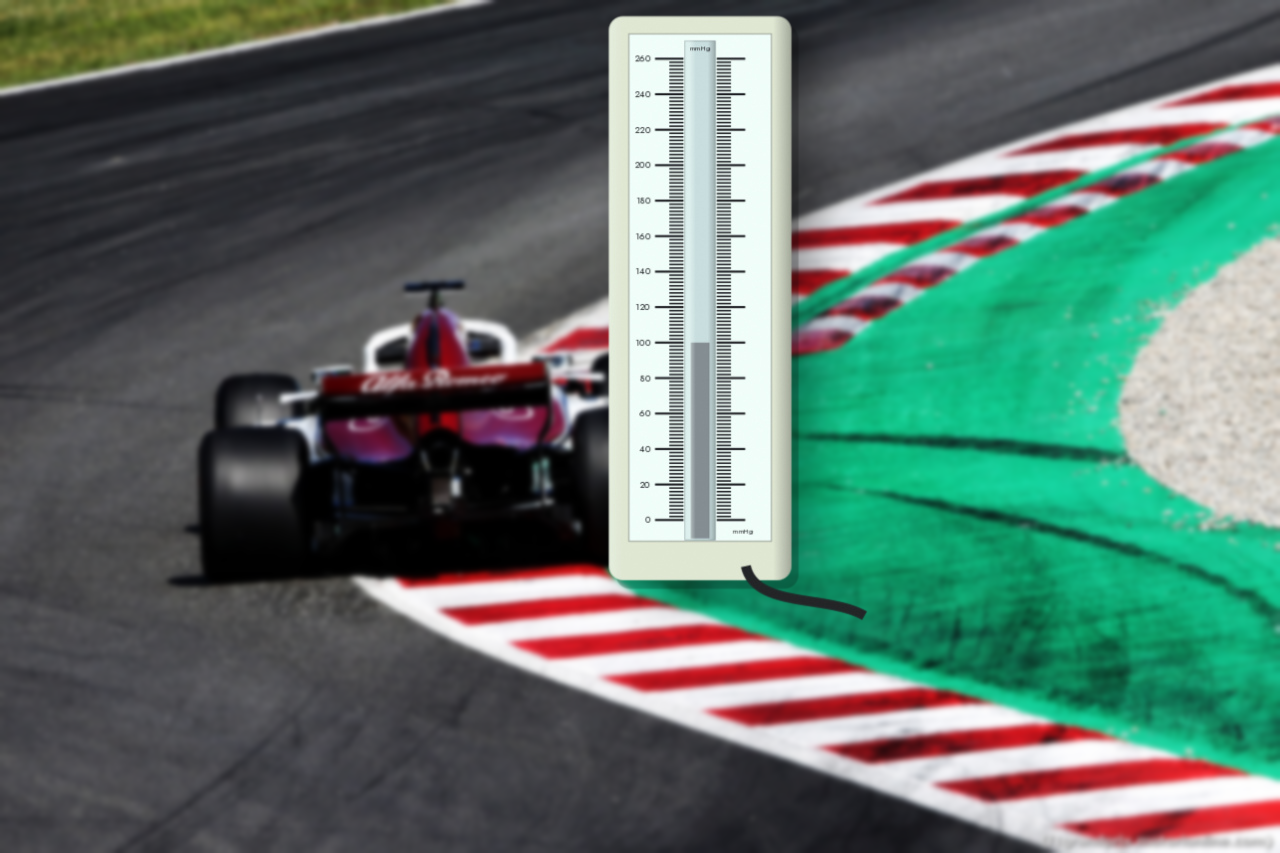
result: 100 mmHg
